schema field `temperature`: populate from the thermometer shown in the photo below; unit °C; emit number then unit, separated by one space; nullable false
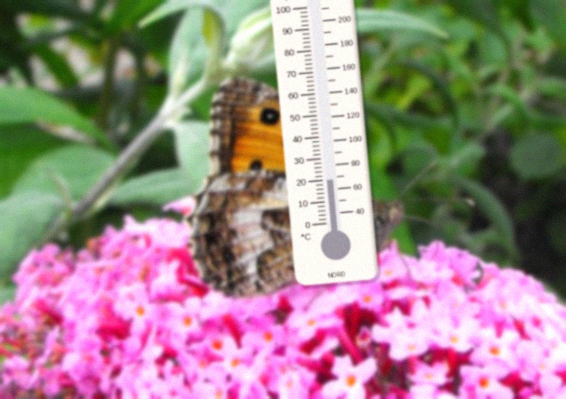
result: 20 °C
